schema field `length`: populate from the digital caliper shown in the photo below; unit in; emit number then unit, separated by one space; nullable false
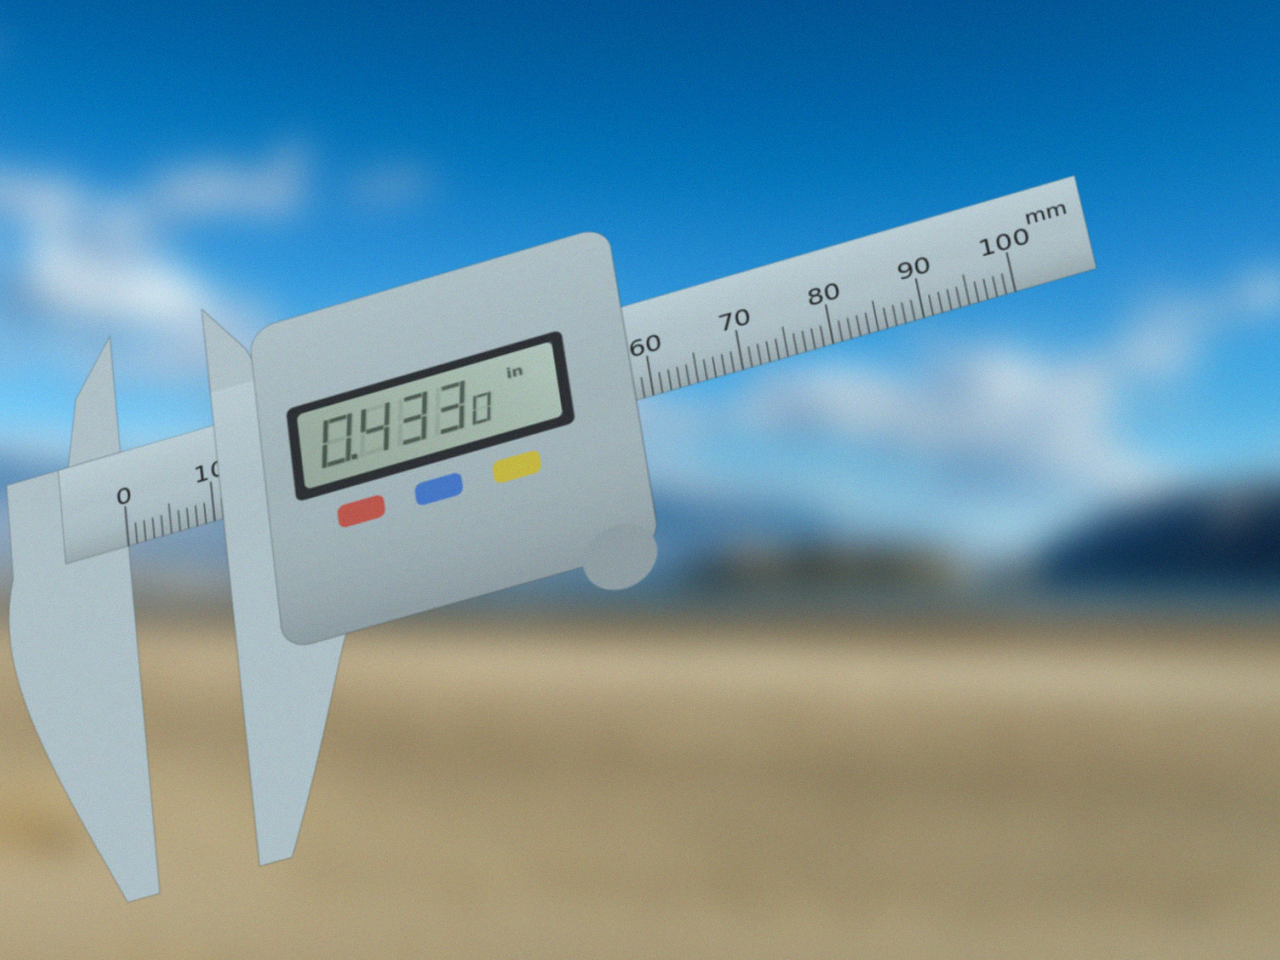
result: 0.4330 in
